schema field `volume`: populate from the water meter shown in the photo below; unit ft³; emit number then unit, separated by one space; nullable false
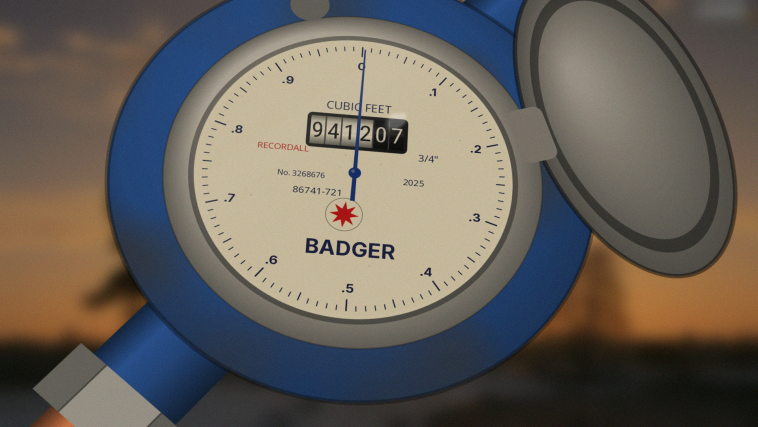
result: 941207.00 ft³
